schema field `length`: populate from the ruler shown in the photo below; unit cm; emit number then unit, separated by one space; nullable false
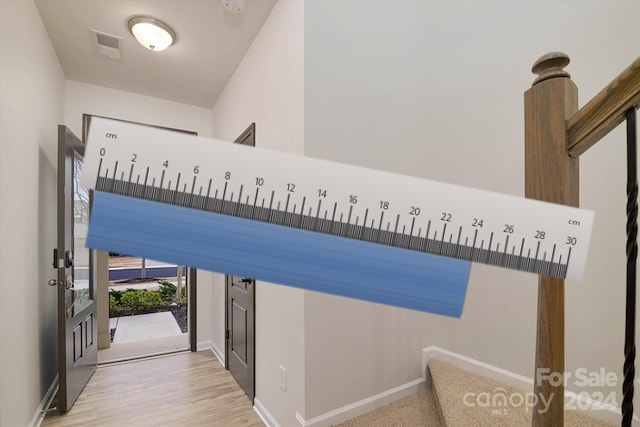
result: 24 cm
